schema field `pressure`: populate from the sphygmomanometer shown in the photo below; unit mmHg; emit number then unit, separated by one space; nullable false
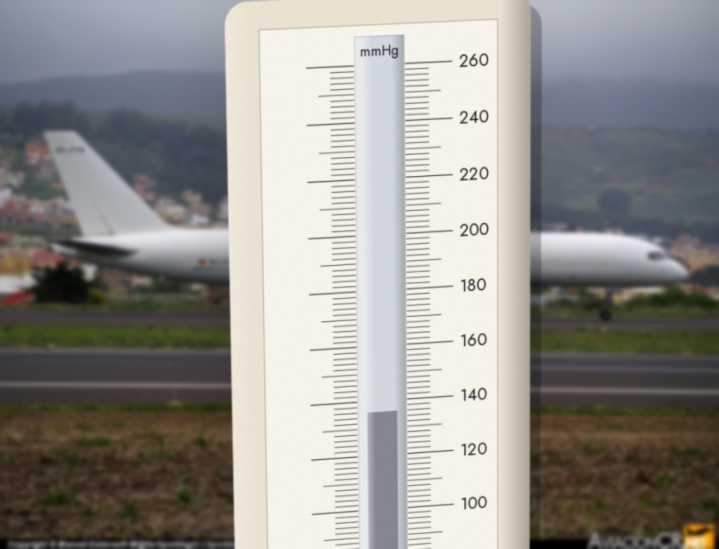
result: 136 mmHg
